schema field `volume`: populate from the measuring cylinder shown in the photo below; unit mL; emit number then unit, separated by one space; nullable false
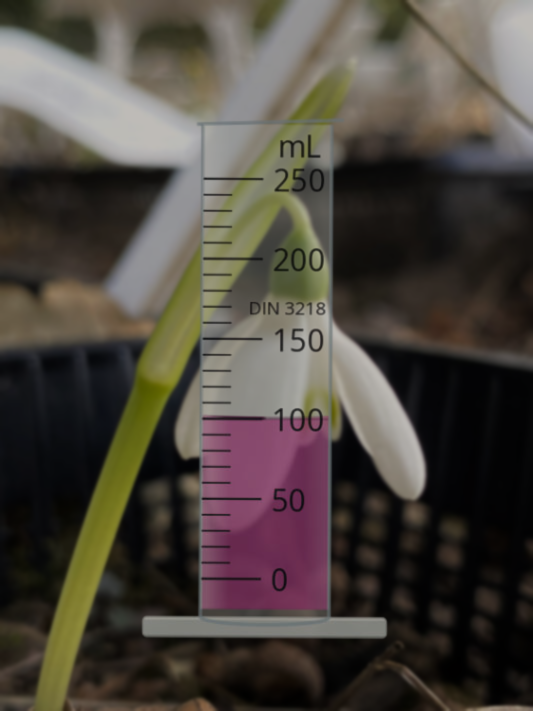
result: 100 mL
